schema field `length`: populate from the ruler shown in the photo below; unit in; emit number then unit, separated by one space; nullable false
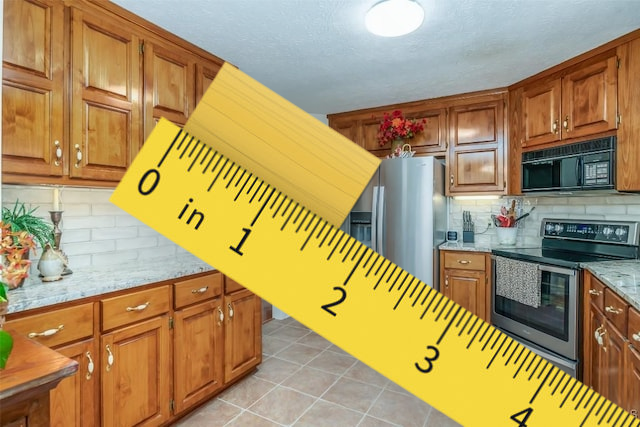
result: 1.6875 in
